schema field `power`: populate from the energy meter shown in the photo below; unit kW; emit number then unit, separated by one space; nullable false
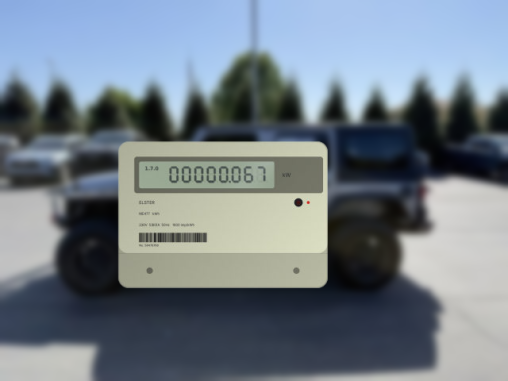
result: 0.067 kW
